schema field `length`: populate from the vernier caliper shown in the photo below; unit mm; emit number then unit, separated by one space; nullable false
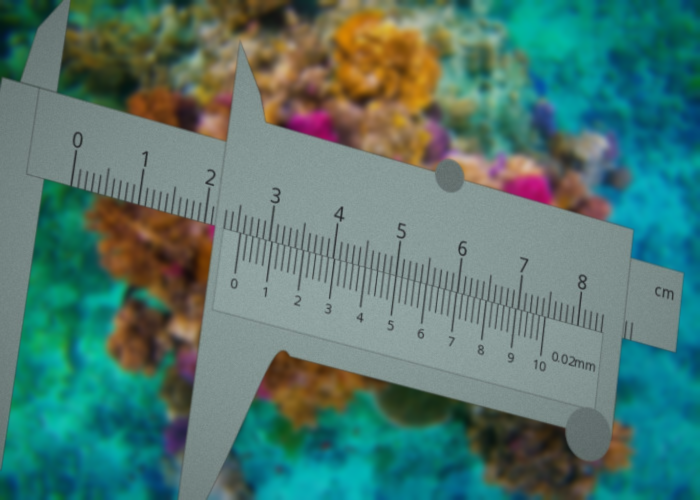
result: 25.5 mm
